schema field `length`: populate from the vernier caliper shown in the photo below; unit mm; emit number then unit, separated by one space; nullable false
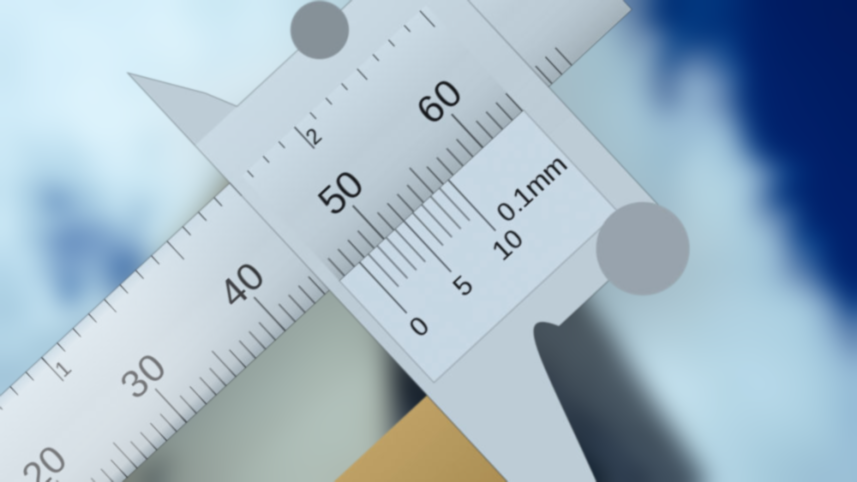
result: 47.5 mm
